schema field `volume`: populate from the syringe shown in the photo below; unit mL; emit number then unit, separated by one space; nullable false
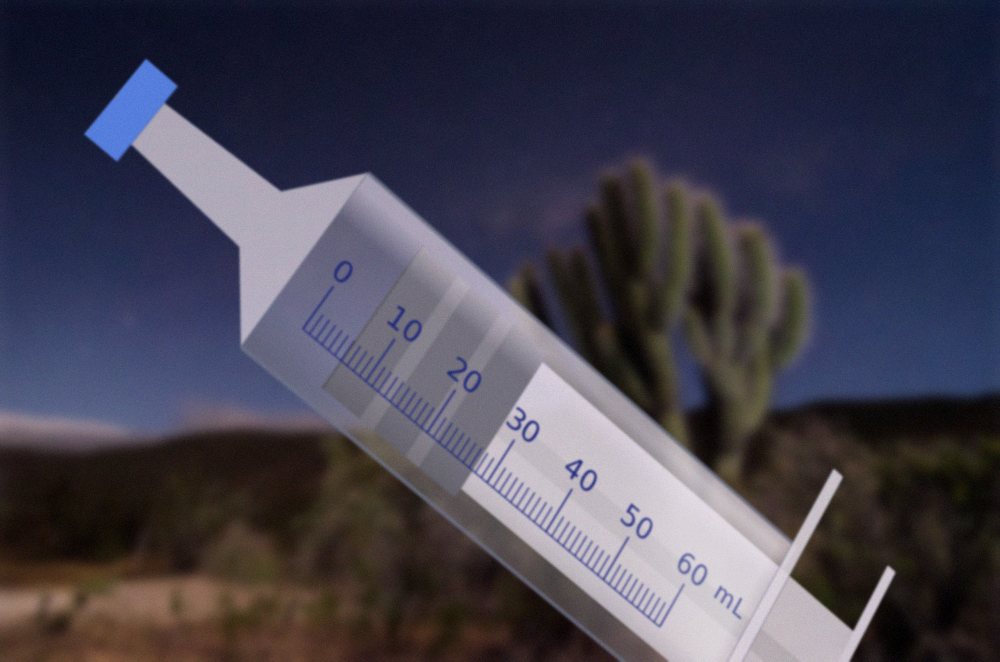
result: 6 mL
